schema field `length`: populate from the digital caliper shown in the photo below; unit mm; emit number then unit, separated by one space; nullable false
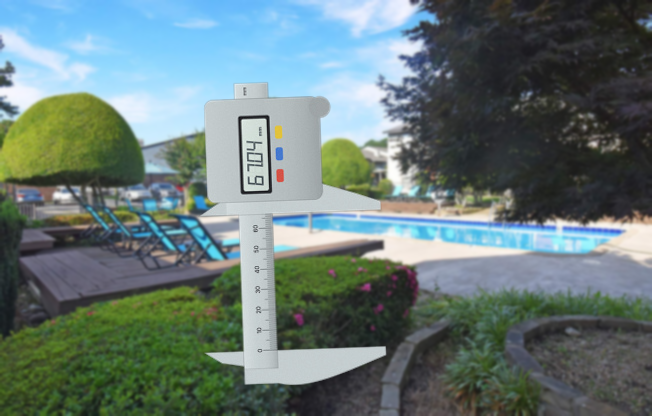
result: 67.04 mm
